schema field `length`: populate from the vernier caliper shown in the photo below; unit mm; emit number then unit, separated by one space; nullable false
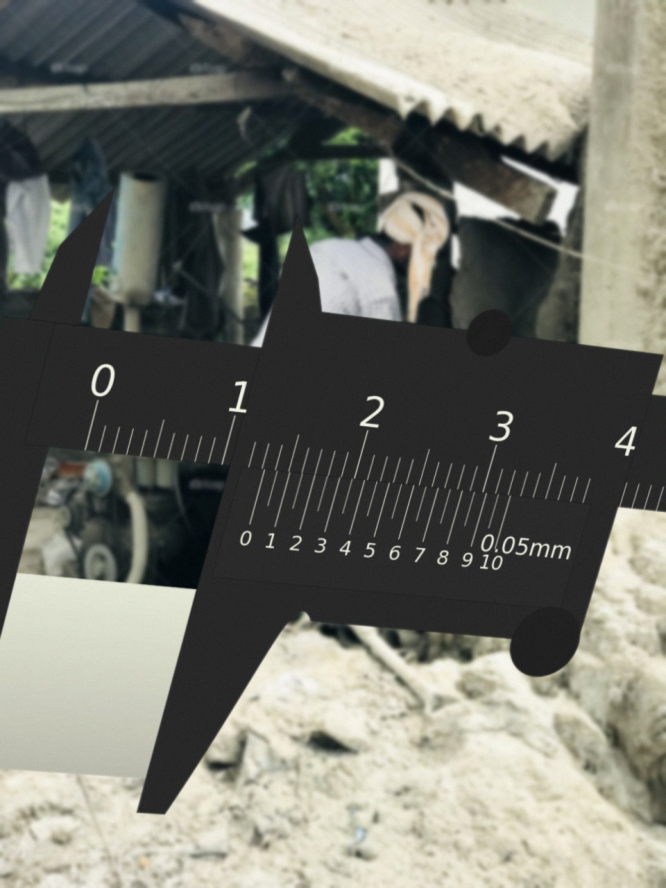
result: 13.2 mm
